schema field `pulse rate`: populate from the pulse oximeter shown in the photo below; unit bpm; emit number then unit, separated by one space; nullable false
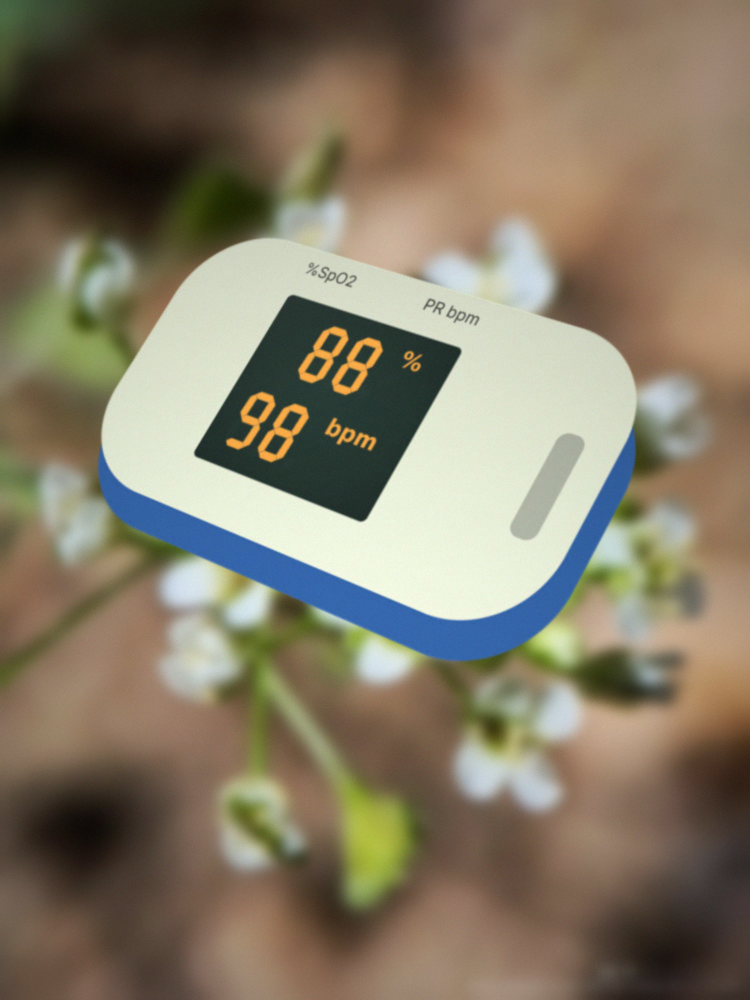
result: 98 bpm
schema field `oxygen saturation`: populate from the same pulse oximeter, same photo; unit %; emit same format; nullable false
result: 88 %
